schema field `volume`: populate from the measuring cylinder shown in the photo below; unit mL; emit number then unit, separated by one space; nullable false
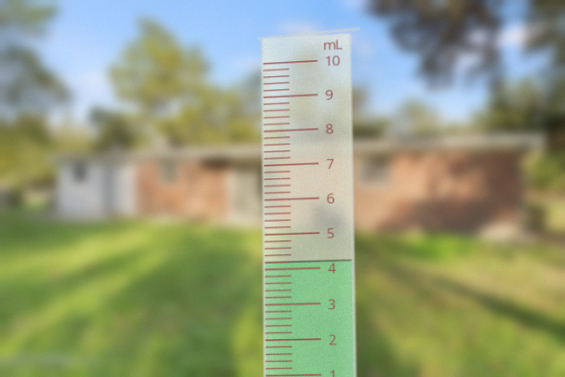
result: 4.2 mL
